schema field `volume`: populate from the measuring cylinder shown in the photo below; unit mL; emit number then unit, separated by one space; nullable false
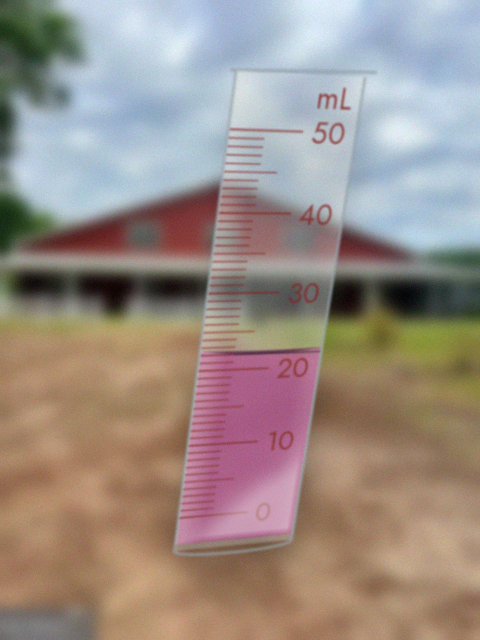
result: 22 mL
